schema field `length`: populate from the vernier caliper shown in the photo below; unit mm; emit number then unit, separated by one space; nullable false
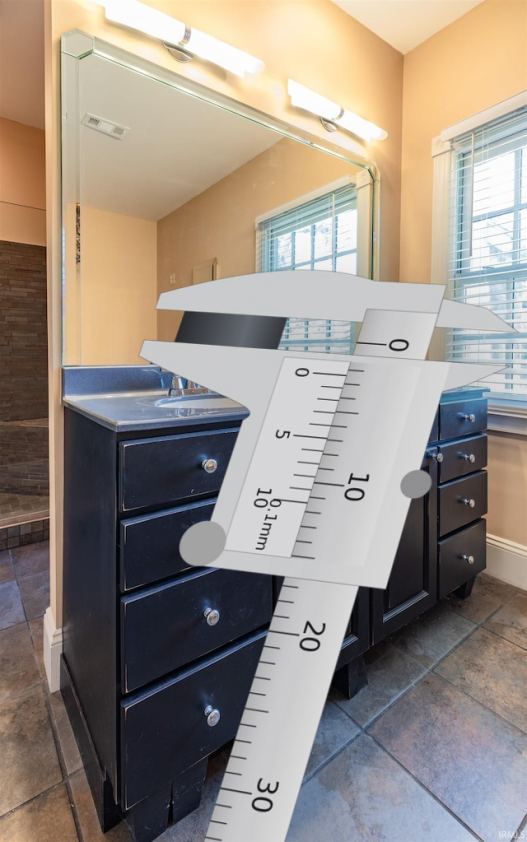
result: 2.4 mm
